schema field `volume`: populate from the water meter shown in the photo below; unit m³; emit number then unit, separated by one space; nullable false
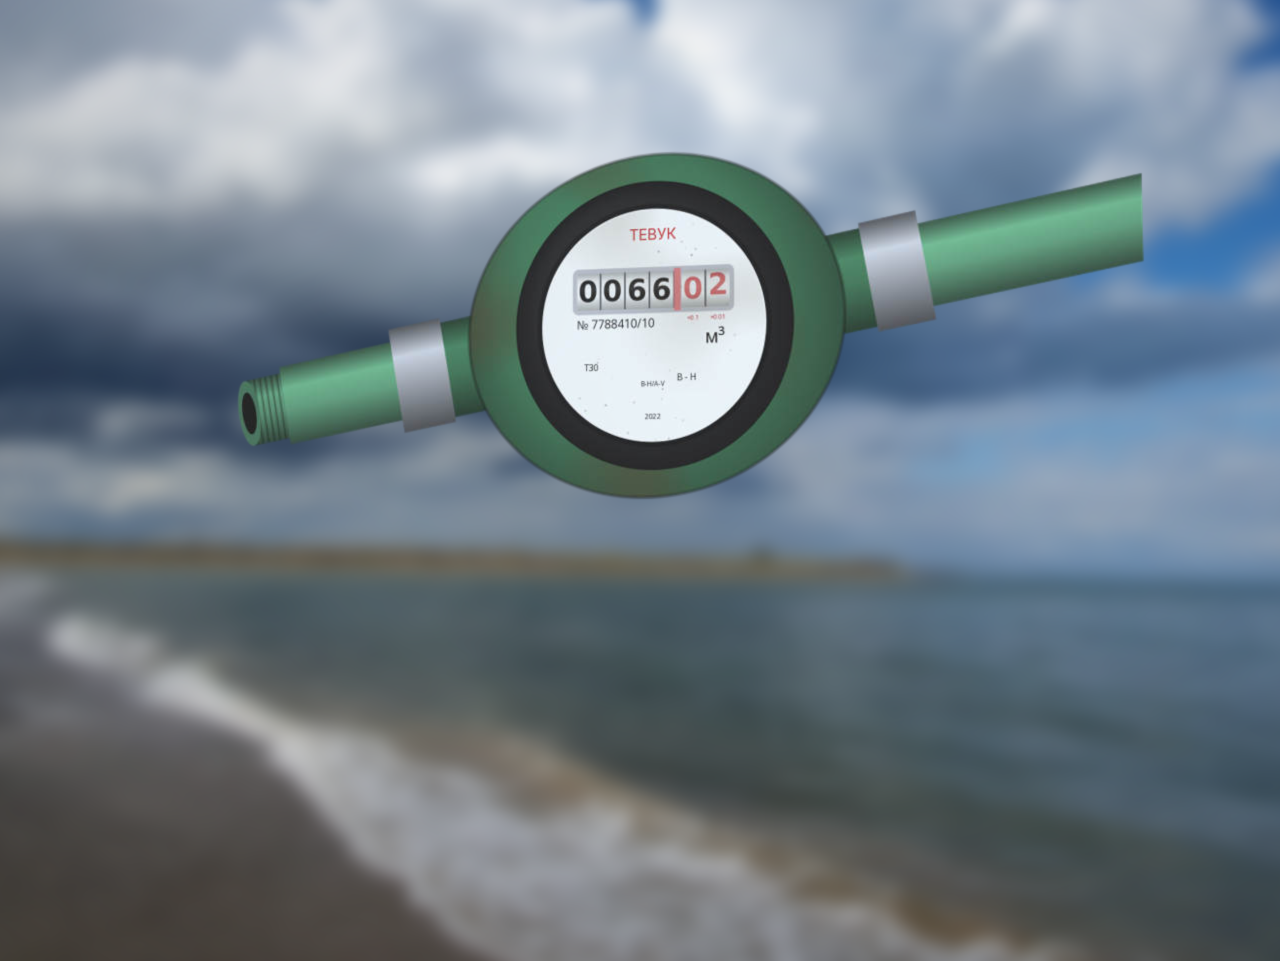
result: 66.02 m³
